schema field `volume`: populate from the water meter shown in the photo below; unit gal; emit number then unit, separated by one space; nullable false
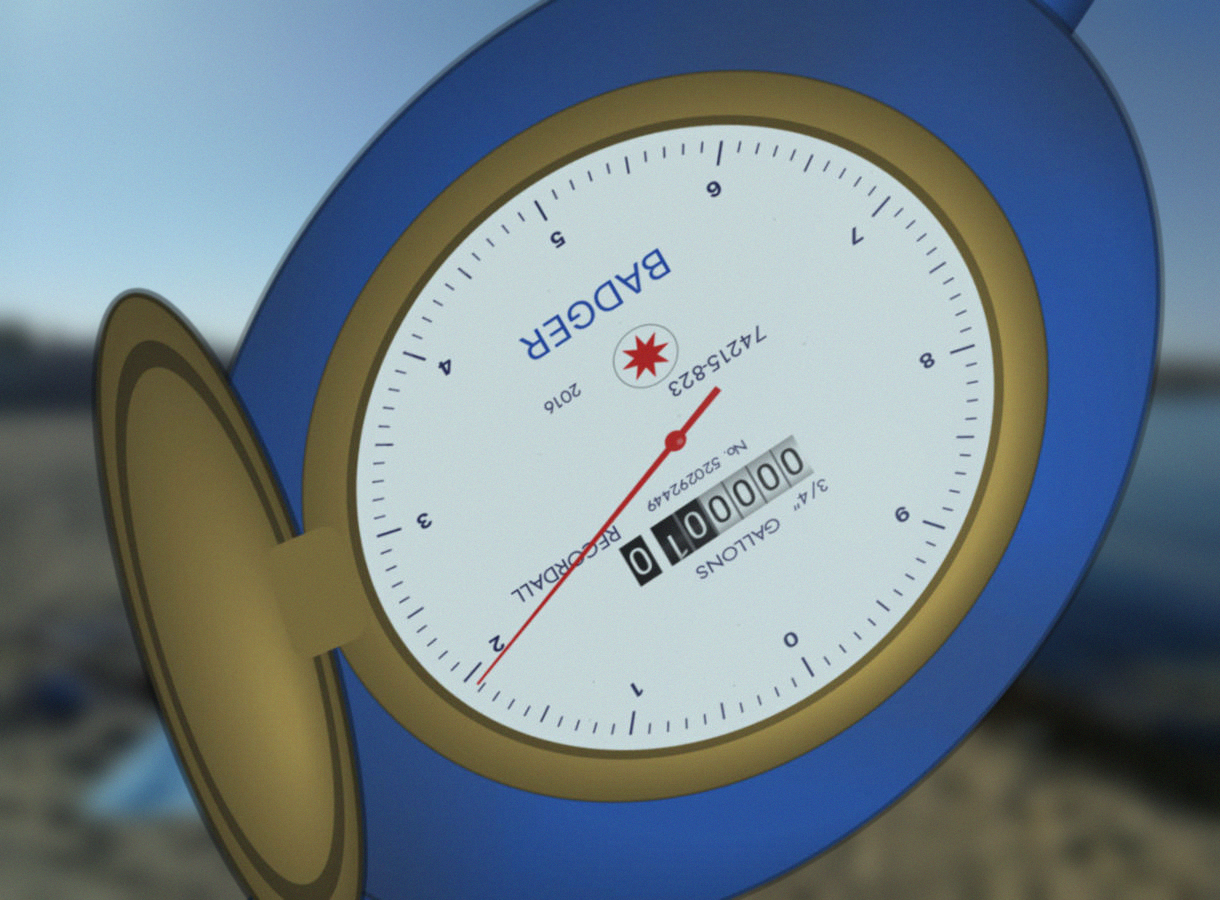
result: 11.9 gal
